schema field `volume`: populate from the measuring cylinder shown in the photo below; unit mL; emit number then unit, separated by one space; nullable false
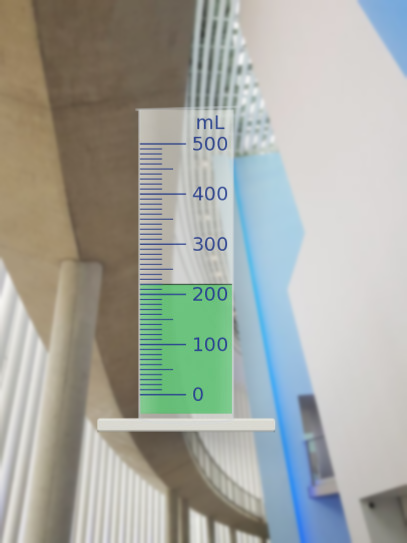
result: 220 mL
